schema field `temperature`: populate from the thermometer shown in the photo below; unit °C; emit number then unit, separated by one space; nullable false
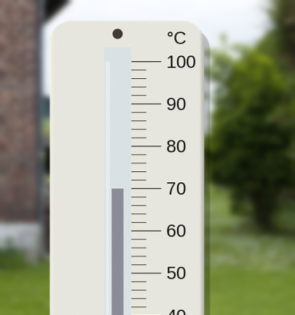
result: 70 °C
